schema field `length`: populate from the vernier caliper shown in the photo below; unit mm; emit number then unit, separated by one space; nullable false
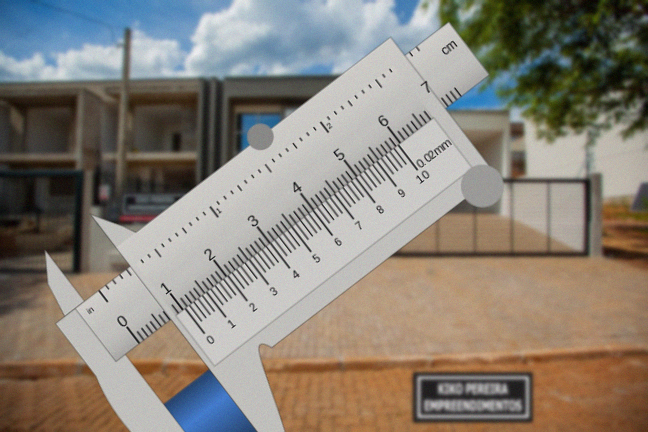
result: 10.5 mm
